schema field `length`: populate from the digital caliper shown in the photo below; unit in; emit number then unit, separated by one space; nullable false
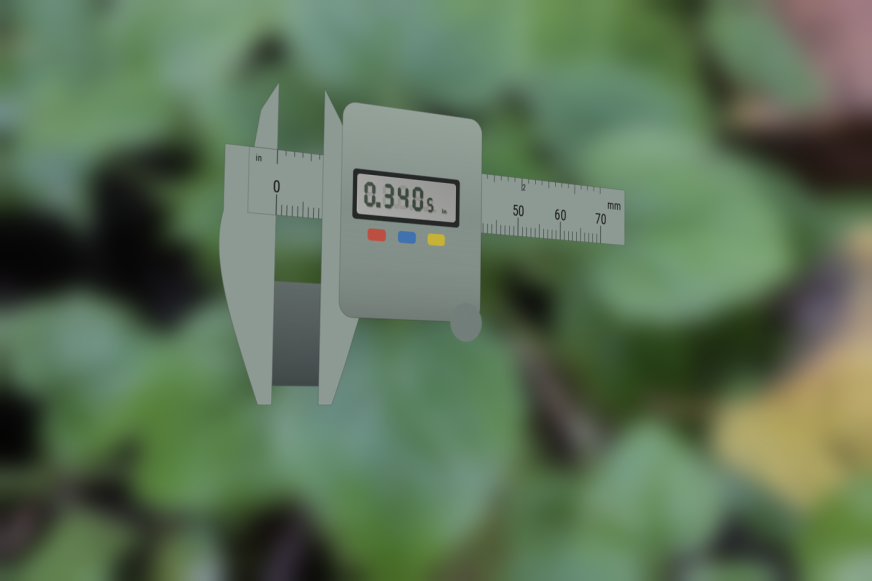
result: 0.3405 in
